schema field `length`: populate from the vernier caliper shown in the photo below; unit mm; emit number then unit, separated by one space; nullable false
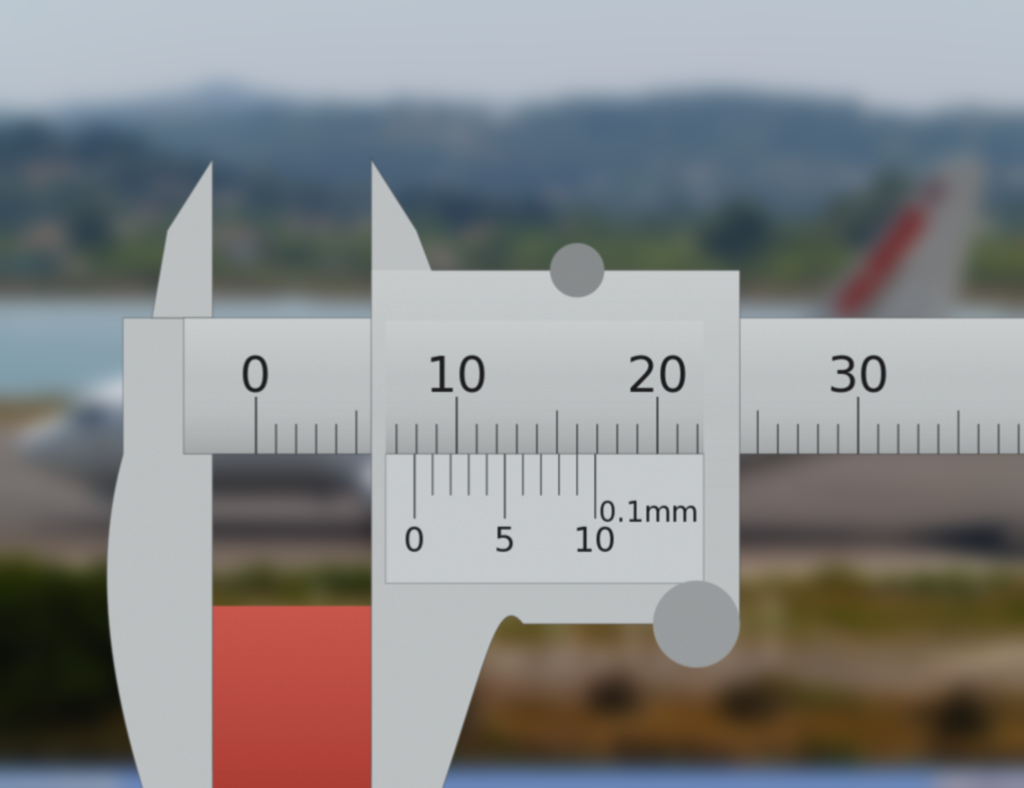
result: 7.9 mm
